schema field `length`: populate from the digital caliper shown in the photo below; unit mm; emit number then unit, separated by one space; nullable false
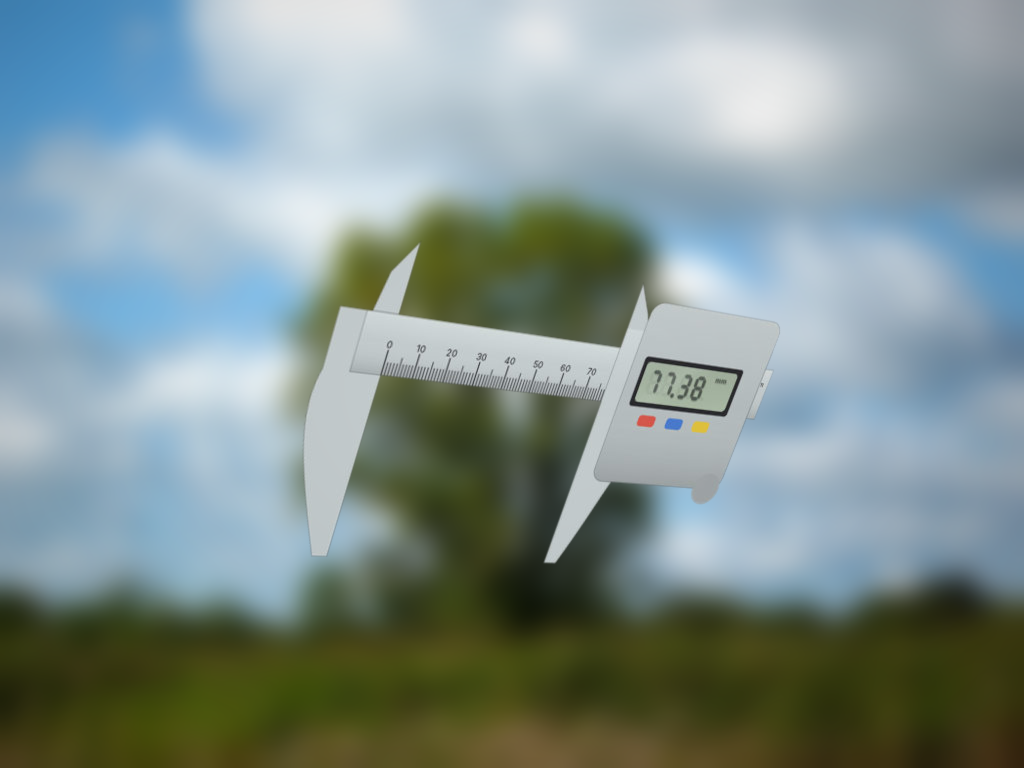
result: 77.38 mm
